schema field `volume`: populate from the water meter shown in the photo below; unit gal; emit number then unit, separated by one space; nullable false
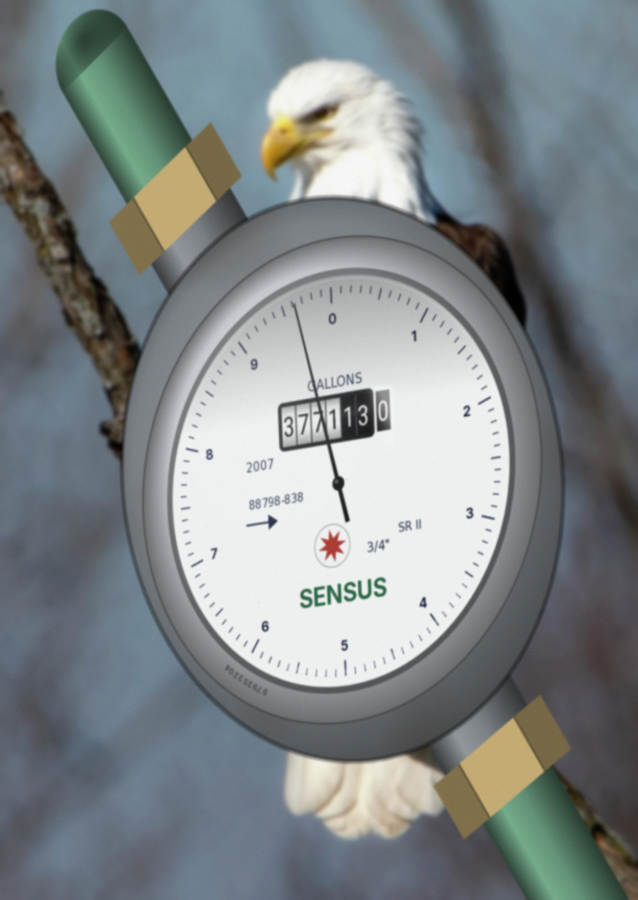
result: 3771129.6 gal
